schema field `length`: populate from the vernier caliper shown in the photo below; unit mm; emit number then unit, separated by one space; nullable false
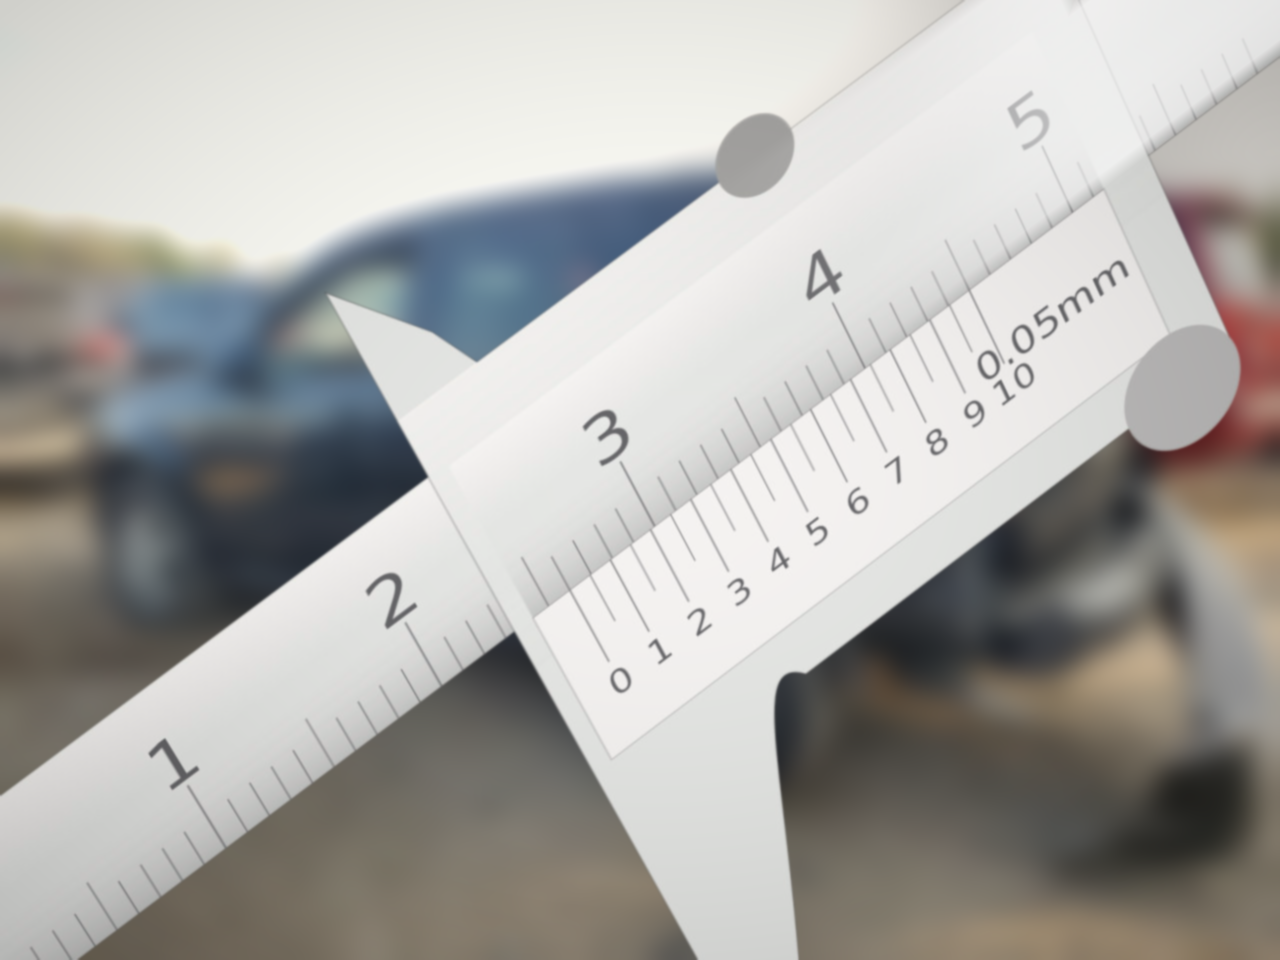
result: 26.0 mm
